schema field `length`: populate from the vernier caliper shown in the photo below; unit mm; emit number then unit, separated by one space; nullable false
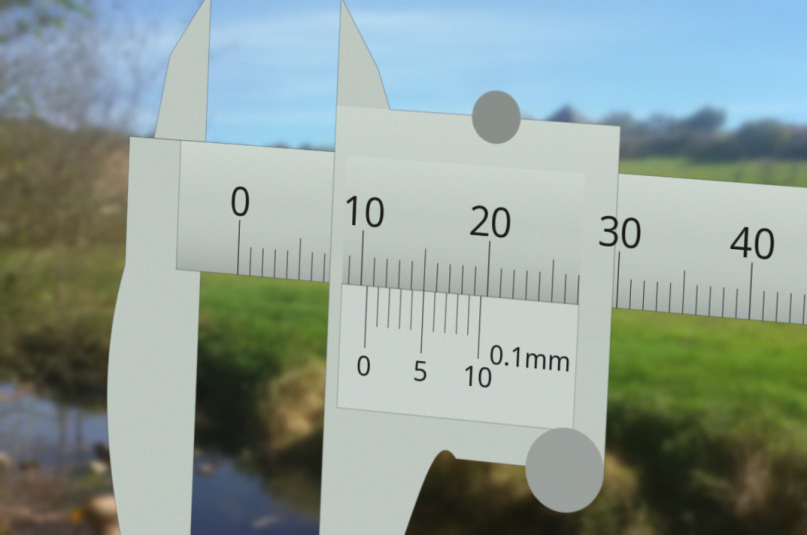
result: 10.5 mm
